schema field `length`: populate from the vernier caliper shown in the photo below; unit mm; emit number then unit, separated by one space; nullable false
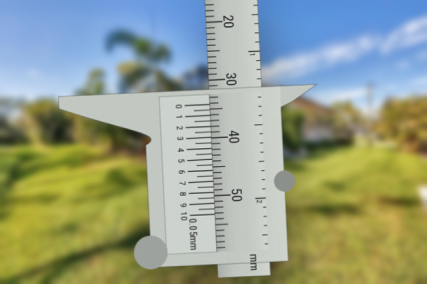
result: 34.2 mm
